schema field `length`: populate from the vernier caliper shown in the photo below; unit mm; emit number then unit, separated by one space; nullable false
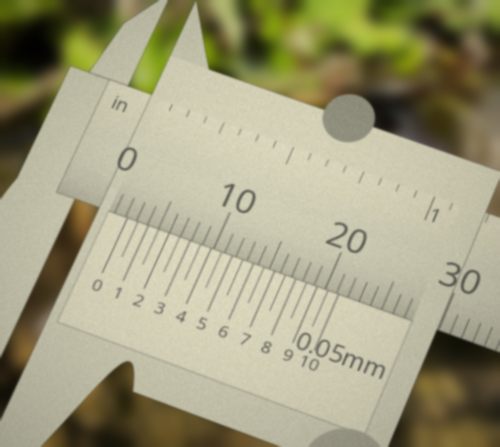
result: 2.2 mm
